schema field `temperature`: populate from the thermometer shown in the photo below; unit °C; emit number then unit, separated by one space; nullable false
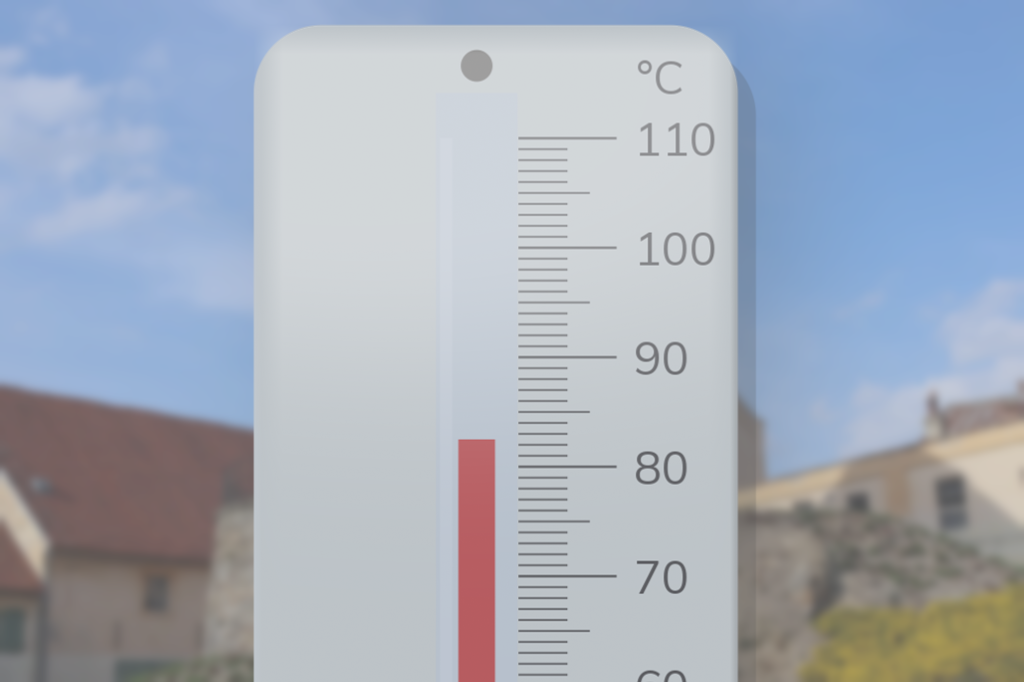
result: 82.5 °C
